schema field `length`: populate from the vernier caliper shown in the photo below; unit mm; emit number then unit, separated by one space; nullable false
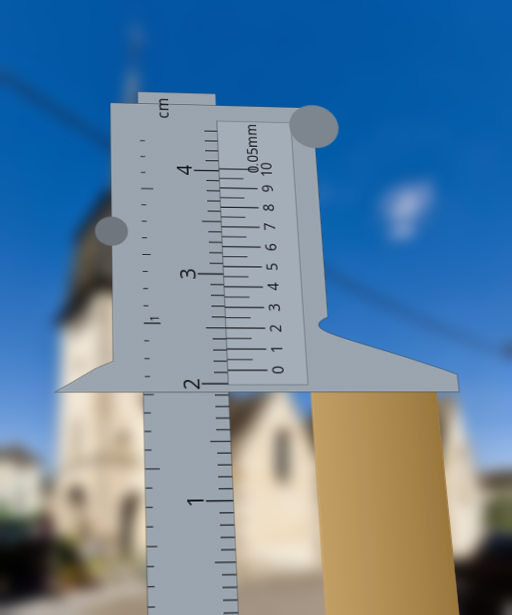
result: 21.2 mm
